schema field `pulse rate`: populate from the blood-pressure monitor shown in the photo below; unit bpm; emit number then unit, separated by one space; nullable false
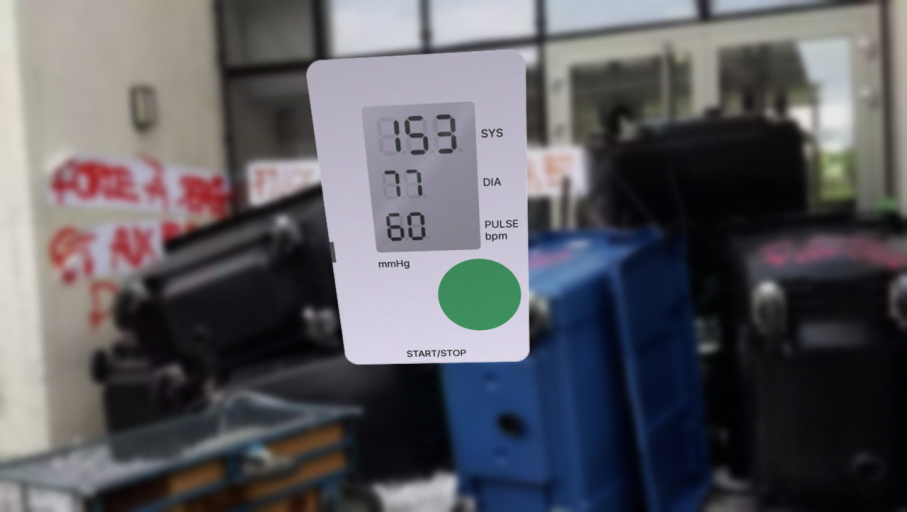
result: 60 bpm
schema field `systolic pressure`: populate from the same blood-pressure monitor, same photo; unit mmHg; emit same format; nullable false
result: 153 mmHg
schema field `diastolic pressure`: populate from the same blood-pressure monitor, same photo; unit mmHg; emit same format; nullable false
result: 77 mmHg
